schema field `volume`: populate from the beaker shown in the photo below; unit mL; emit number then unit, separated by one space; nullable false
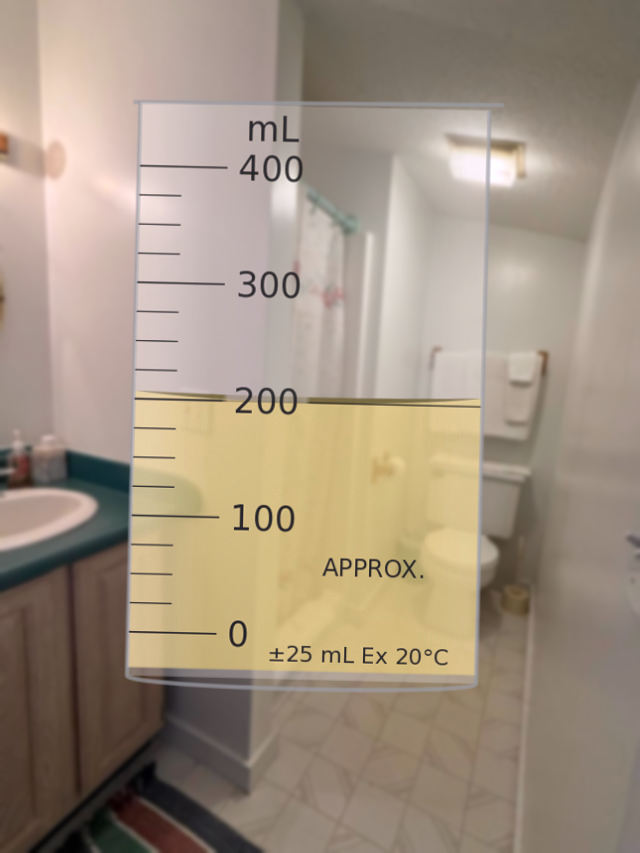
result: 200 mL
